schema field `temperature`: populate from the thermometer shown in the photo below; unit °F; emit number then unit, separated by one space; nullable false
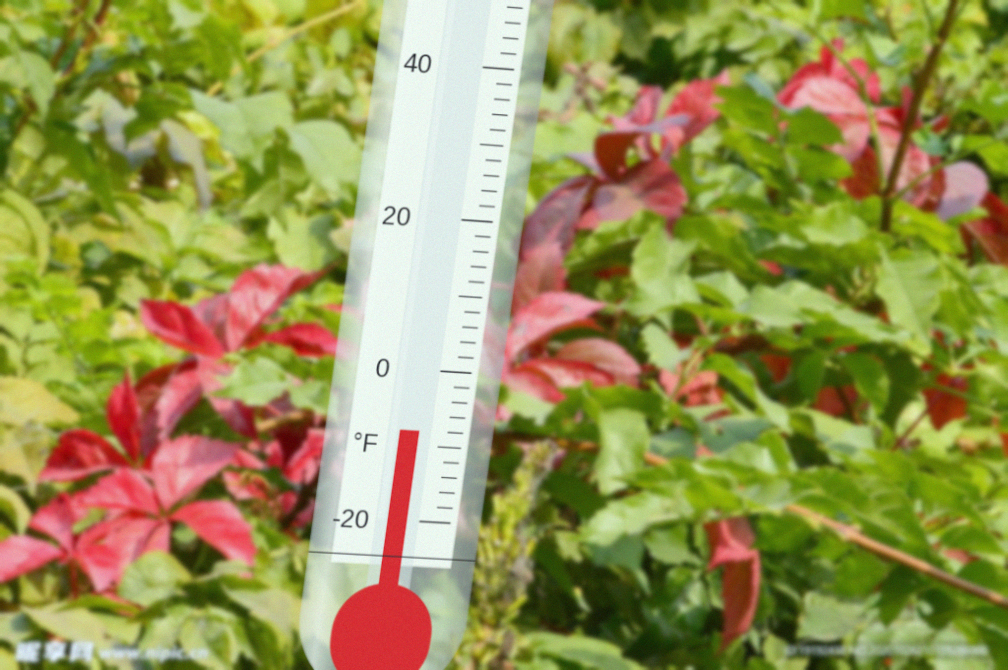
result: -8 °F
